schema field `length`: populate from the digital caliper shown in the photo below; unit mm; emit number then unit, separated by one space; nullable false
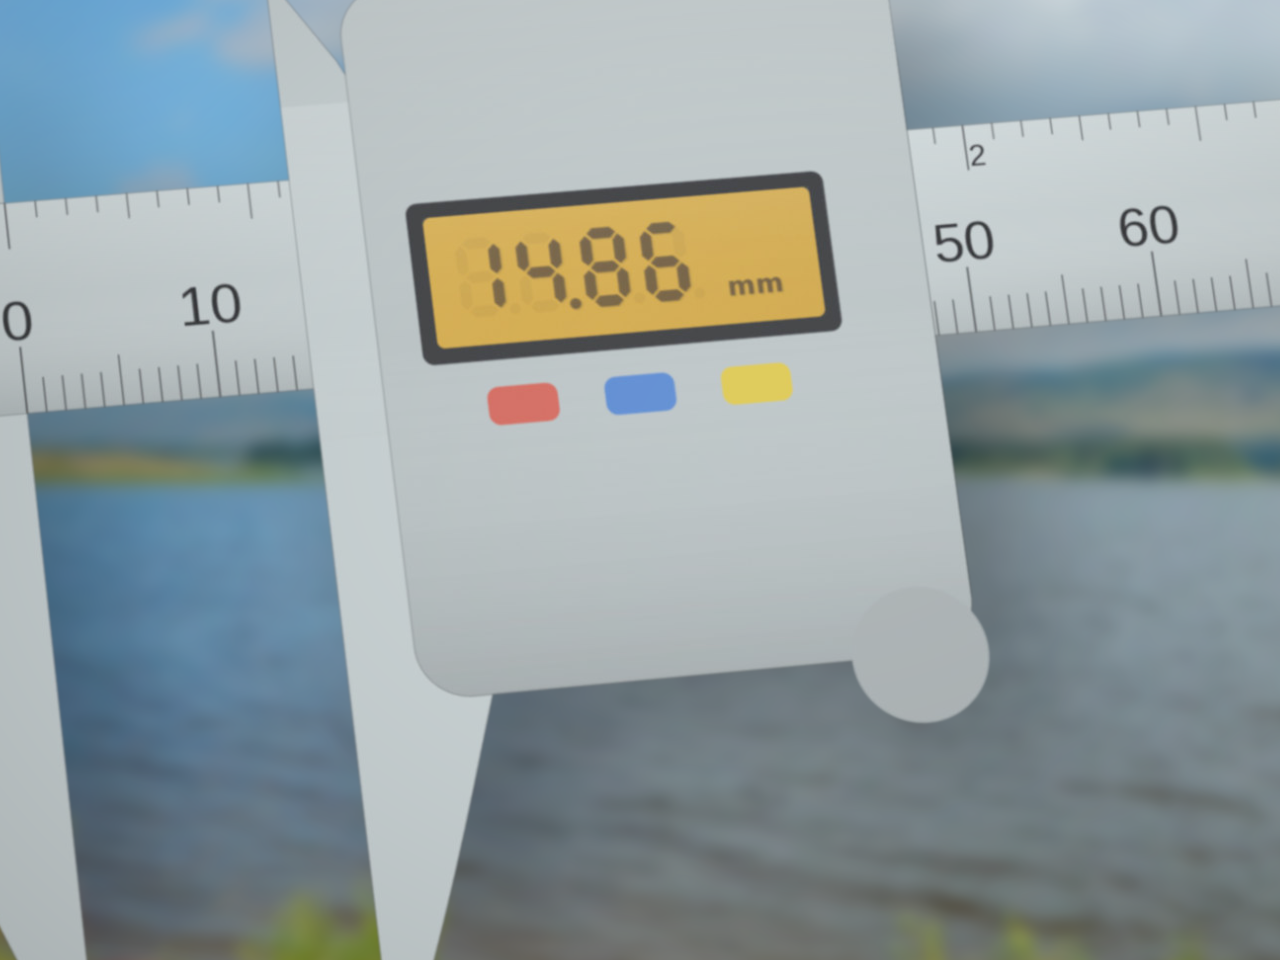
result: 14.86 mm
